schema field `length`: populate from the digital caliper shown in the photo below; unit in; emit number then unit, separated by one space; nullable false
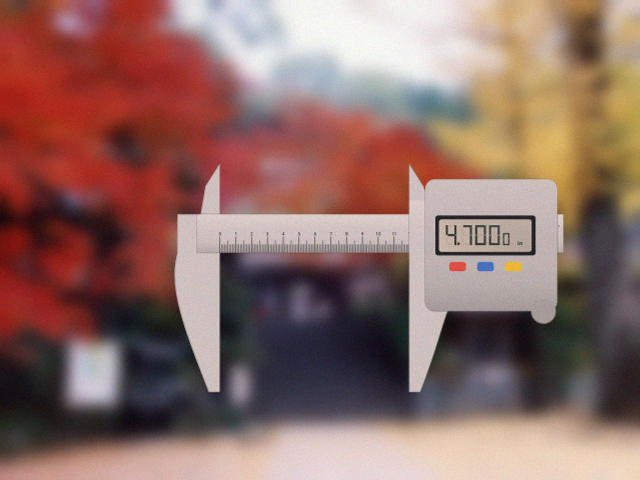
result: 4.7000 in
